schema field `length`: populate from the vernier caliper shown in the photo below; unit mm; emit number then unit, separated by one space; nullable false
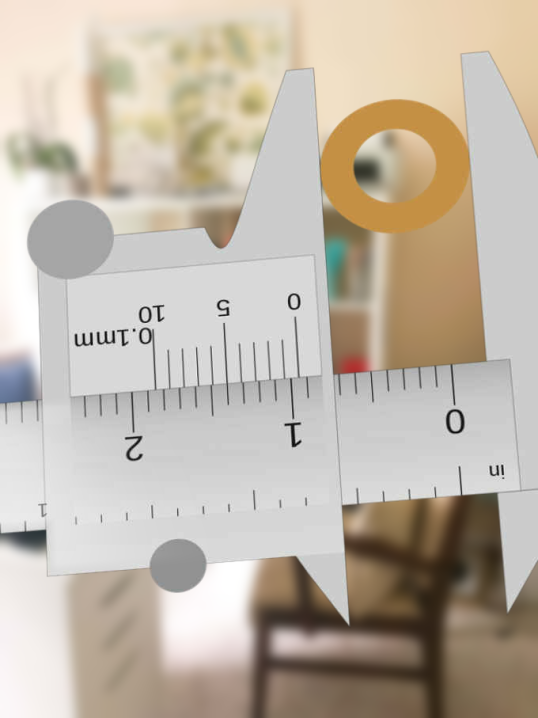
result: 9.5 mm
